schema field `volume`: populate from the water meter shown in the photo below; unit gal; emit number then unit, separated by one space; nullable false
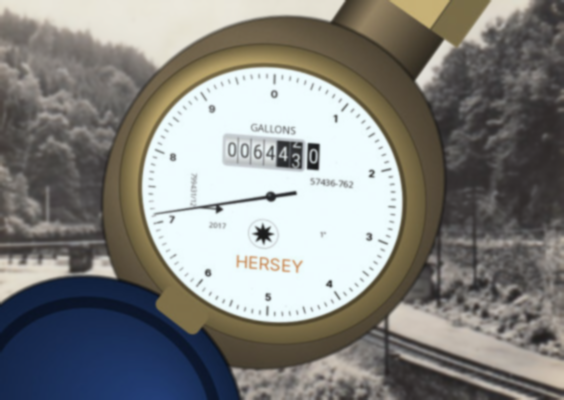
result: 64427.1 gal
